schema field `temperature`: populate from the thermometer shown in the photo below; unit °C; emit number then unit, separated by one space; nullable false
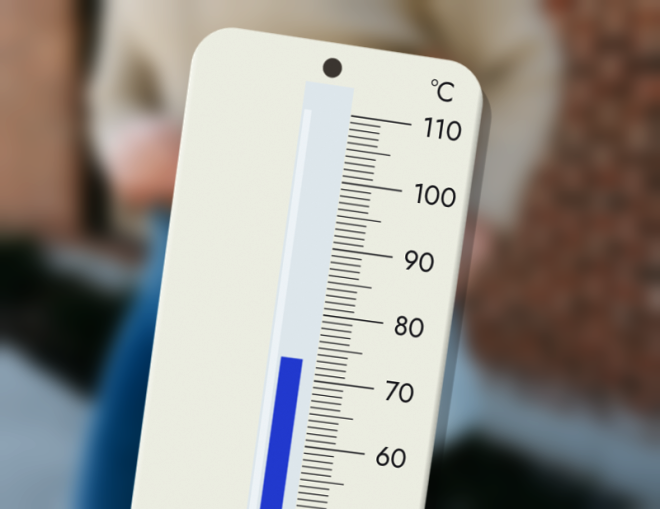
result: 73 °C
